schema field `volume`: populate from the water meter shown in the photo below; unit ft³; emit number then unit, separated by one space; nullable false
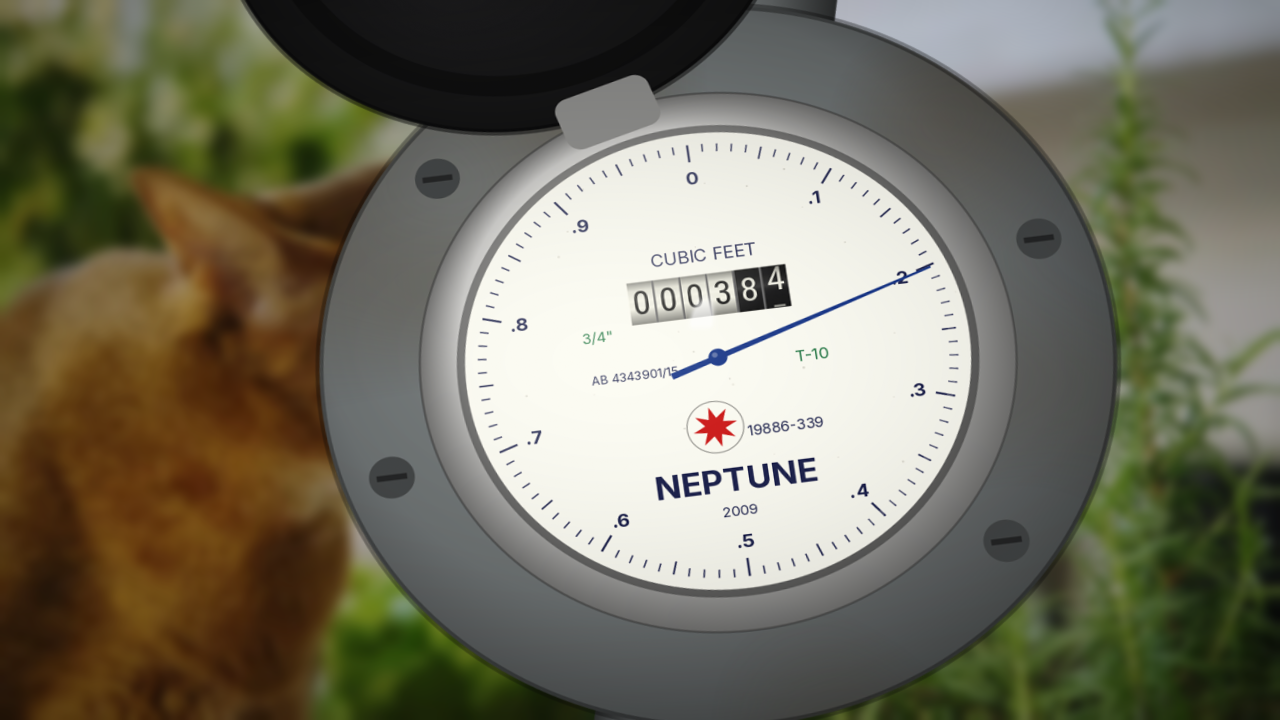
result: 384.20 ft³
